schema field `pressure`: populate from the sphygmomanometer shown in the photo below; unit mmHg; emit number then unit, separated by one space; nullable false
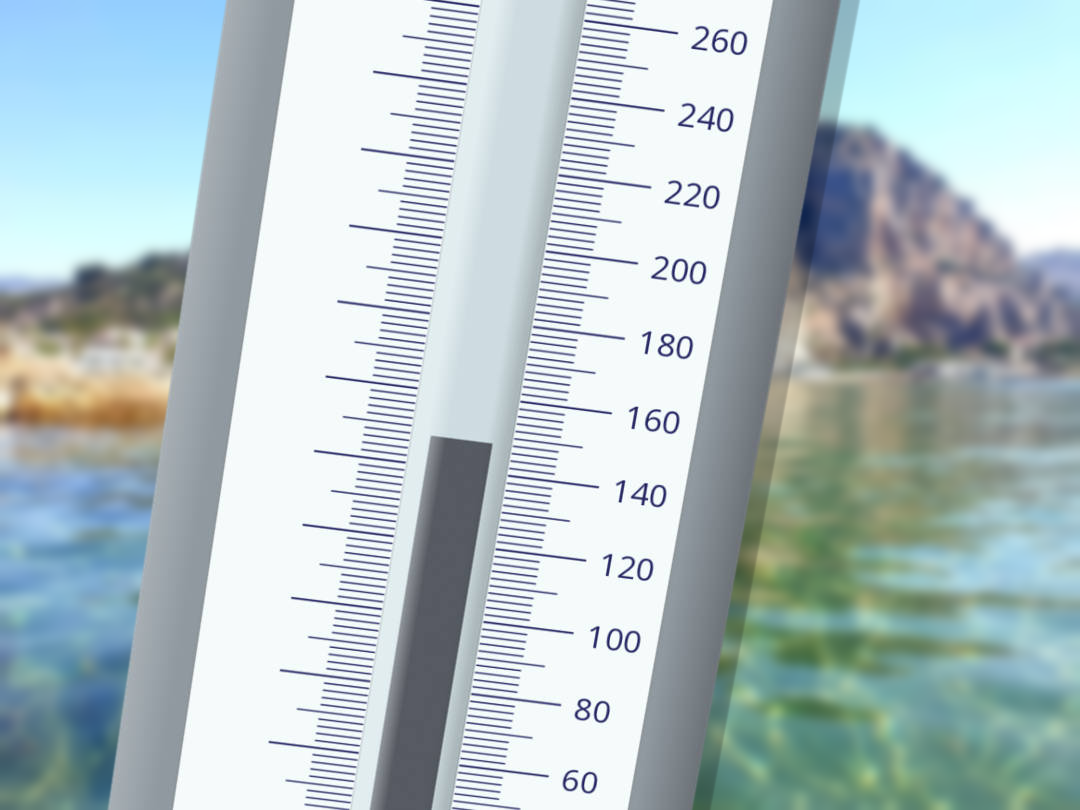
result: 148 mmHg
